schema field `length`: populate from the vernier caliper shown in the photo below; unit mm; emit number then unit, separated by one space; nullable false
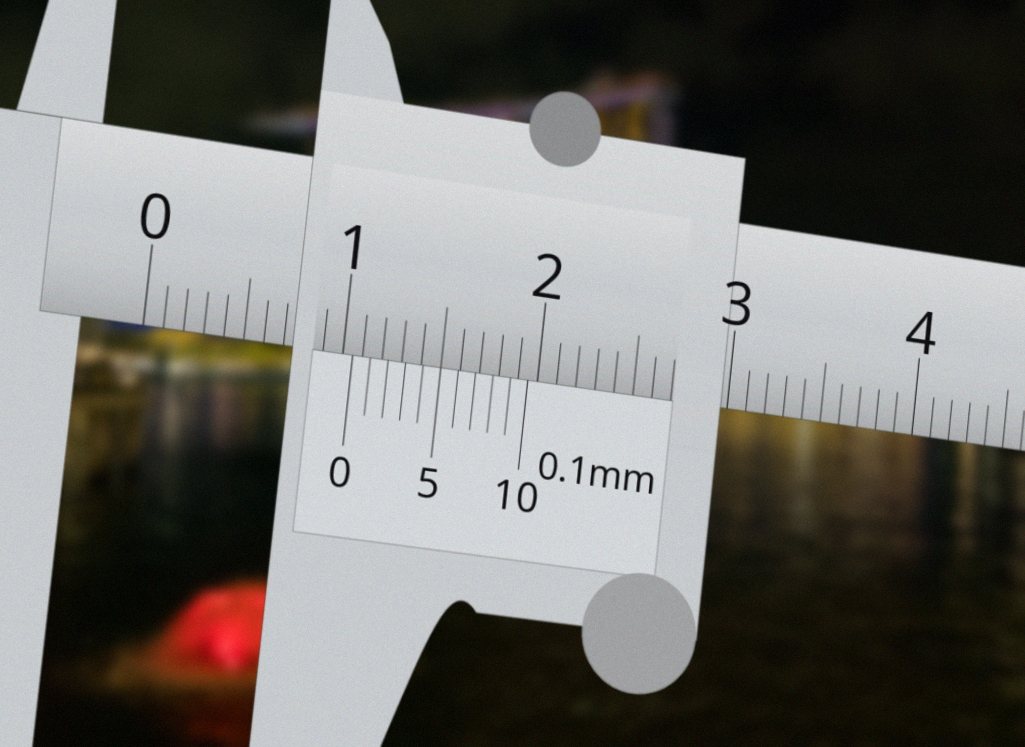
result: 10.5 mm
